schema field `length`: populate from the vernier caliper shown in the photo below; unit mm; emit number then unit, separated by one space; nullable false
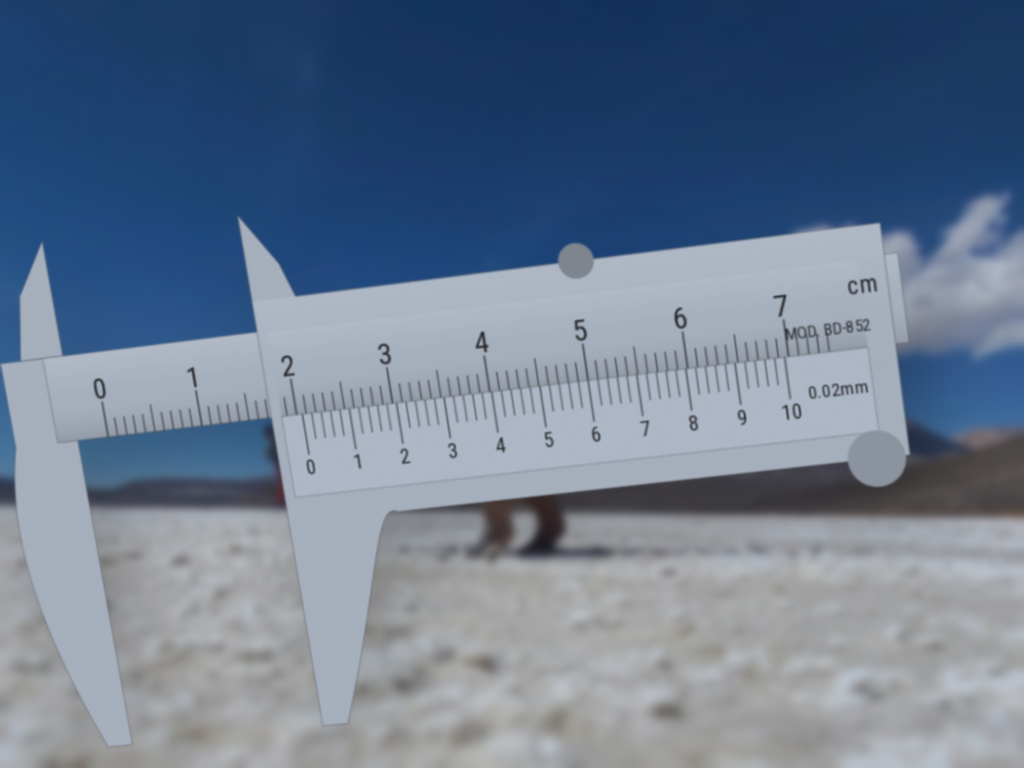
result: 20.6 mm
